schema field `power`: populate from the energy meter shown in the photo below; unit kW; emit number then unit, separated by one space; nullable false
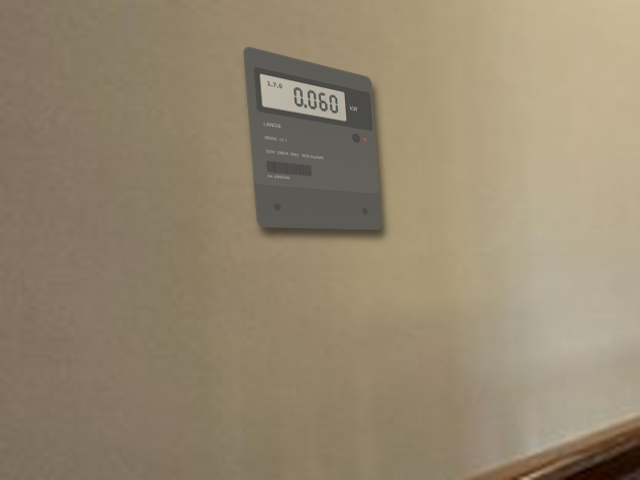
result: 0.060 kW
